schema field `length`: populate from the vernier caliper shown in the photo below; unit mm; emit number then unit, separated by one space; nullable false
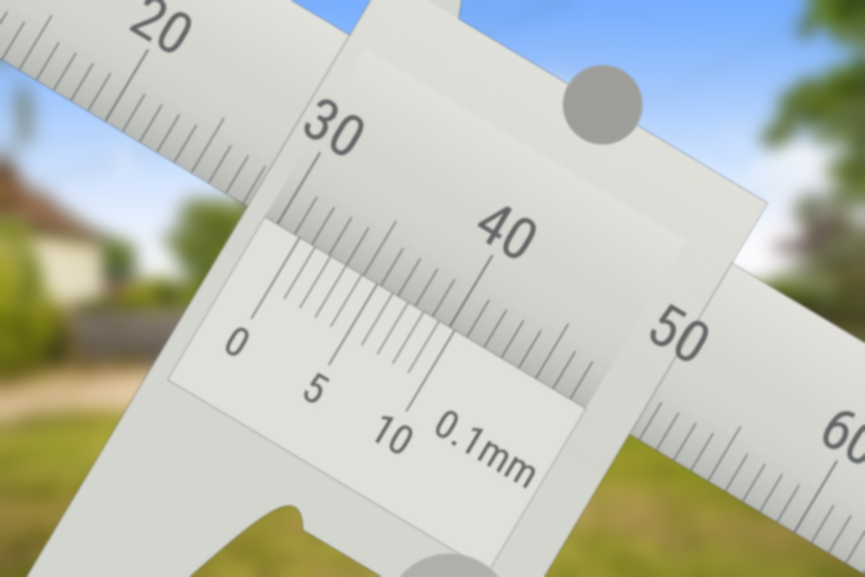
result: 31.3 mm
